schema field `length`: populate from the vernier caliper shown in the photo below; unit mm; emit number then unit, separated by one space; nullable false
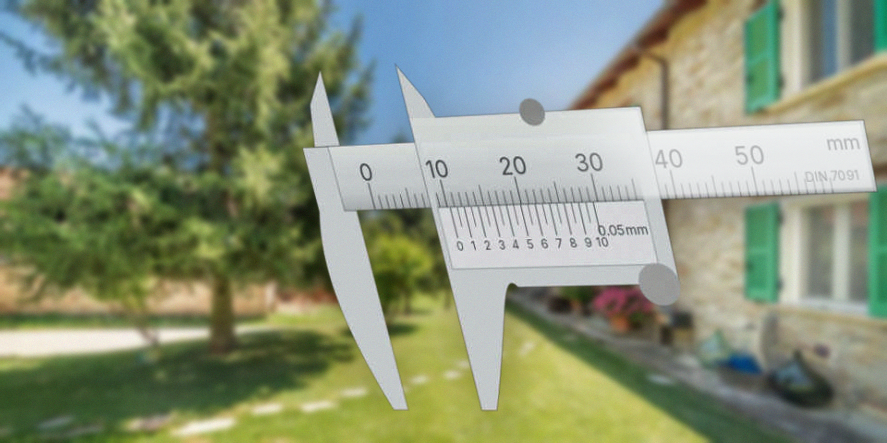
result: 10.4 mm
